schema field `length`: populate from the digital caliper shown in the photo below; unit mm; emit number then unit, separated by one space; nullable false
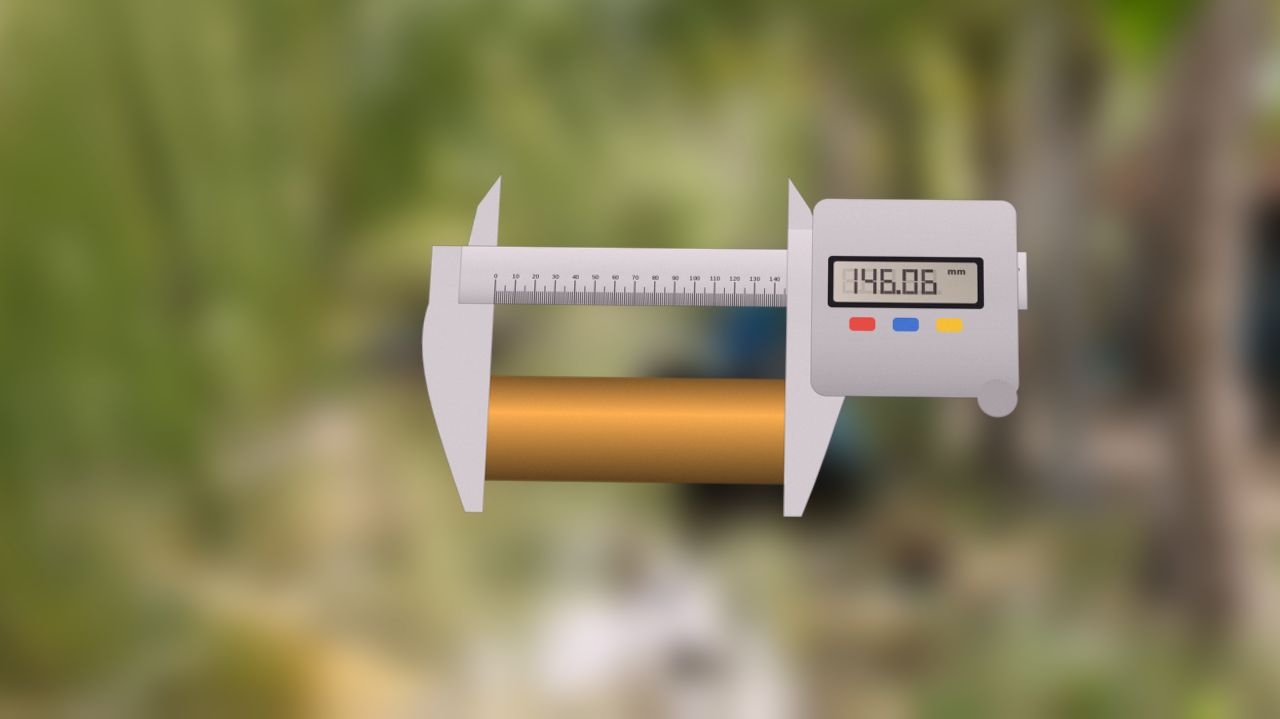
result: 146.06 mm
